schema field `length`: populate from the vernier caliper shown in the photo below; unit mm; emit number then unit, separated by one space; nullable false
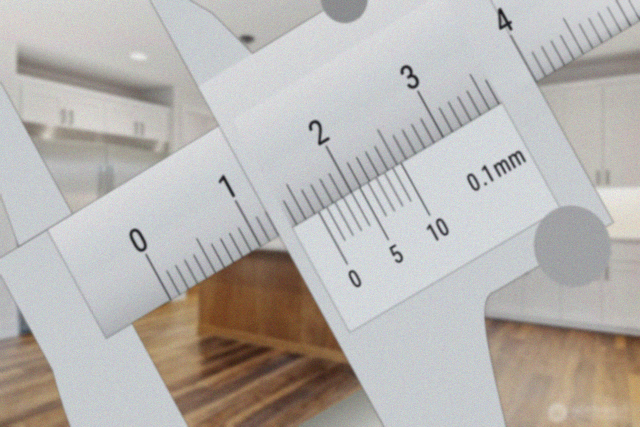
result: 16.4 mm
